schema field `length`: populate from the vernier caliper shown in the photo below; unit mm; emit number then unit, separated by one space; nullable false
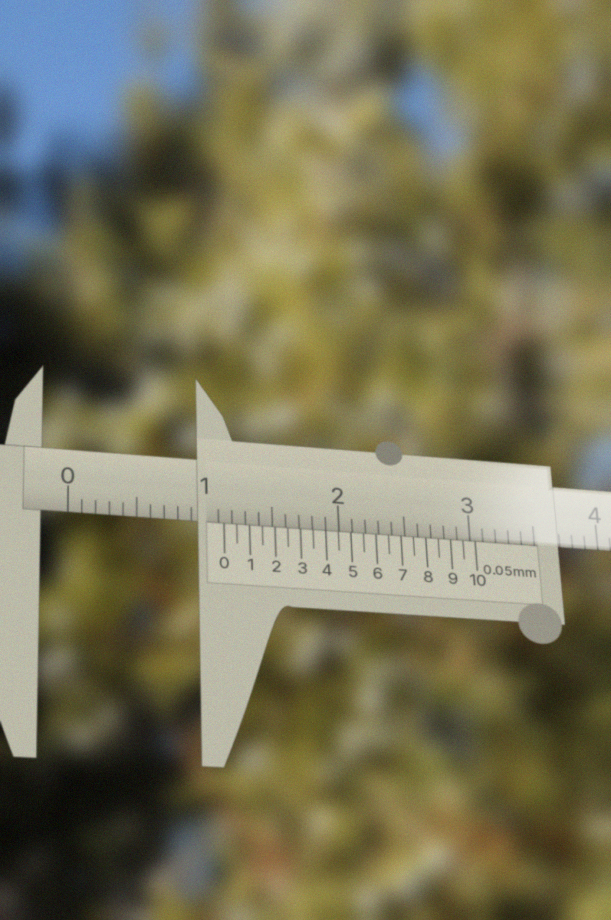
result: 11.4 mm
